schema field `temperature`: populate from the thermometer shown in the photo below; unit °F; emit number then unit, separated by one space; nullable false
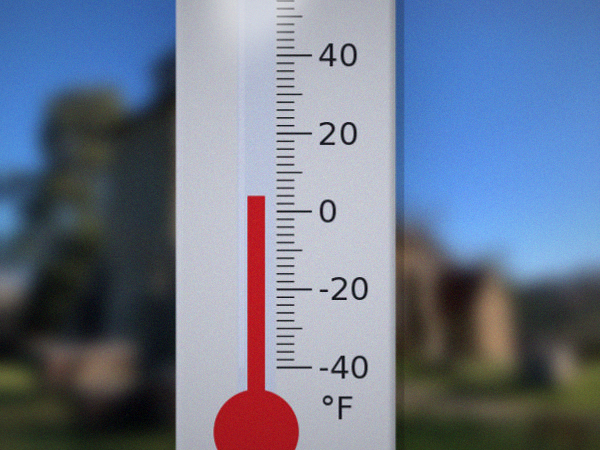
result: 4 °F
